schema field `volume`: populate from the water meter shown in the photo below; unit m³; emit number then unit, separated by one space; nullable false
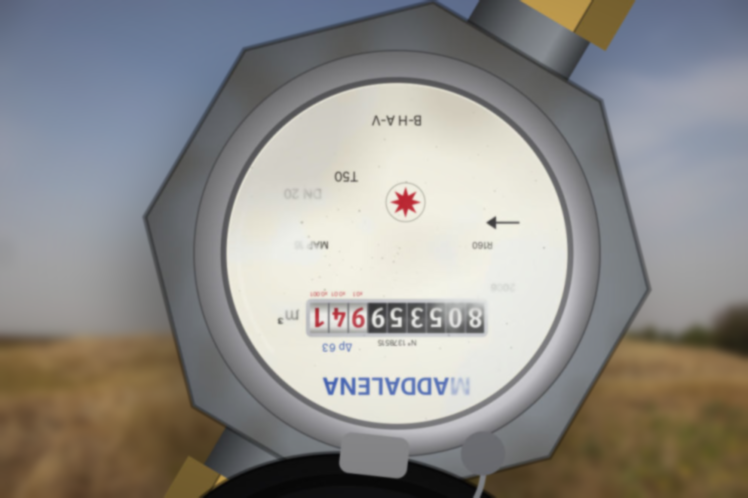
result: 805359.941 m³
